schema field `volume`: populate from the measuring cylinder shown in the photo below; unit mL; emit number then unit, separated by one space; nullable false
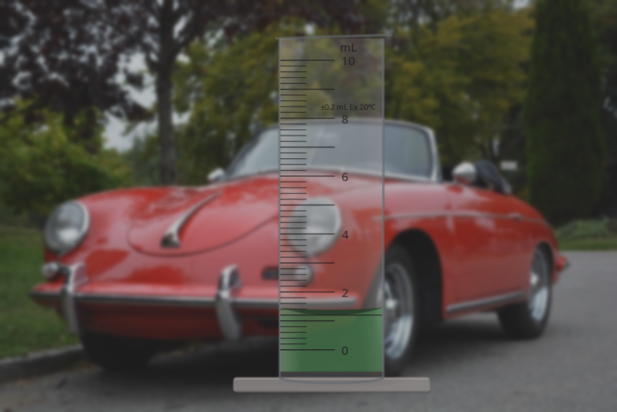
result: 1.2 mL
